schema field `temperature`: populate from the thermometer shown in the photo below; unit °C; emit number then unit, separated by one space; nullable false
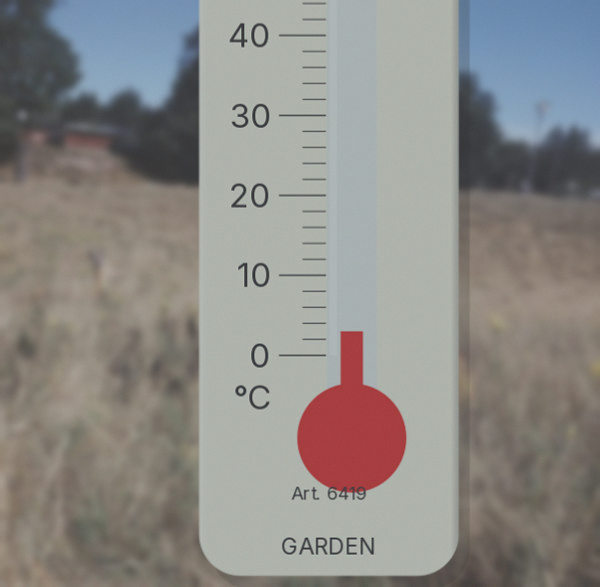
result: 3 °C
